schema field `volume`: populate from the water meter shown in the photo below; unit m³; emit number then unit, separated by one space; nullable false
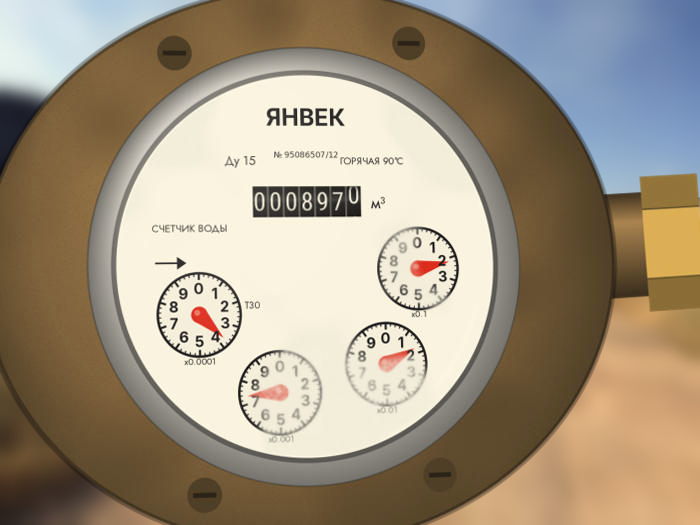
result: 8970.2173 m³
